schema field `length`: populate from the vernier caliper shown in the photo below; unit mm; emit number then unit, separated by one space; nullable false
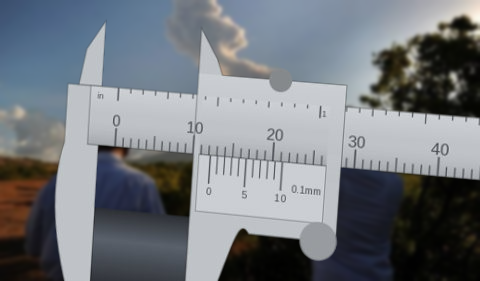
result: 12.2 mm
